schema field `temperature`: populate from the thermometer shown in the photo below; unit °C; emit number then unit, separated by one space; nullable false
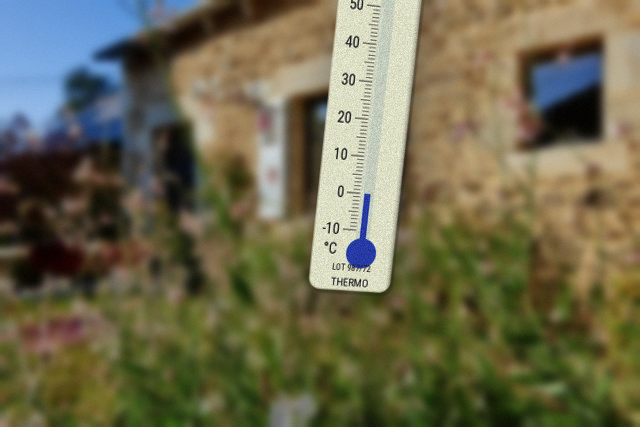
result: 0 °C
